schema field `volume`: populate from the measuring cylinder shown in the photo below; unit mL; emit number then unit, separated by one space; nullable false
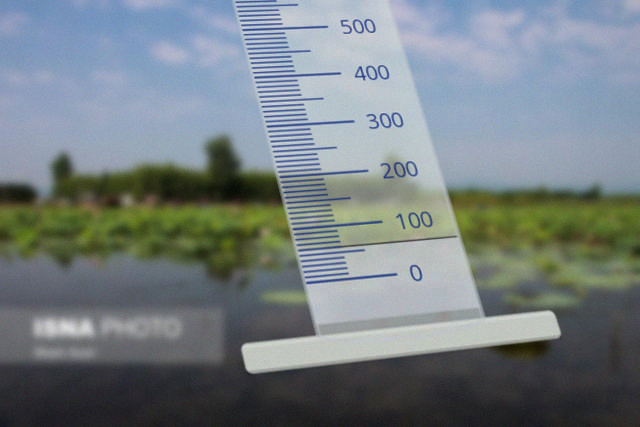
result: 60 mL
